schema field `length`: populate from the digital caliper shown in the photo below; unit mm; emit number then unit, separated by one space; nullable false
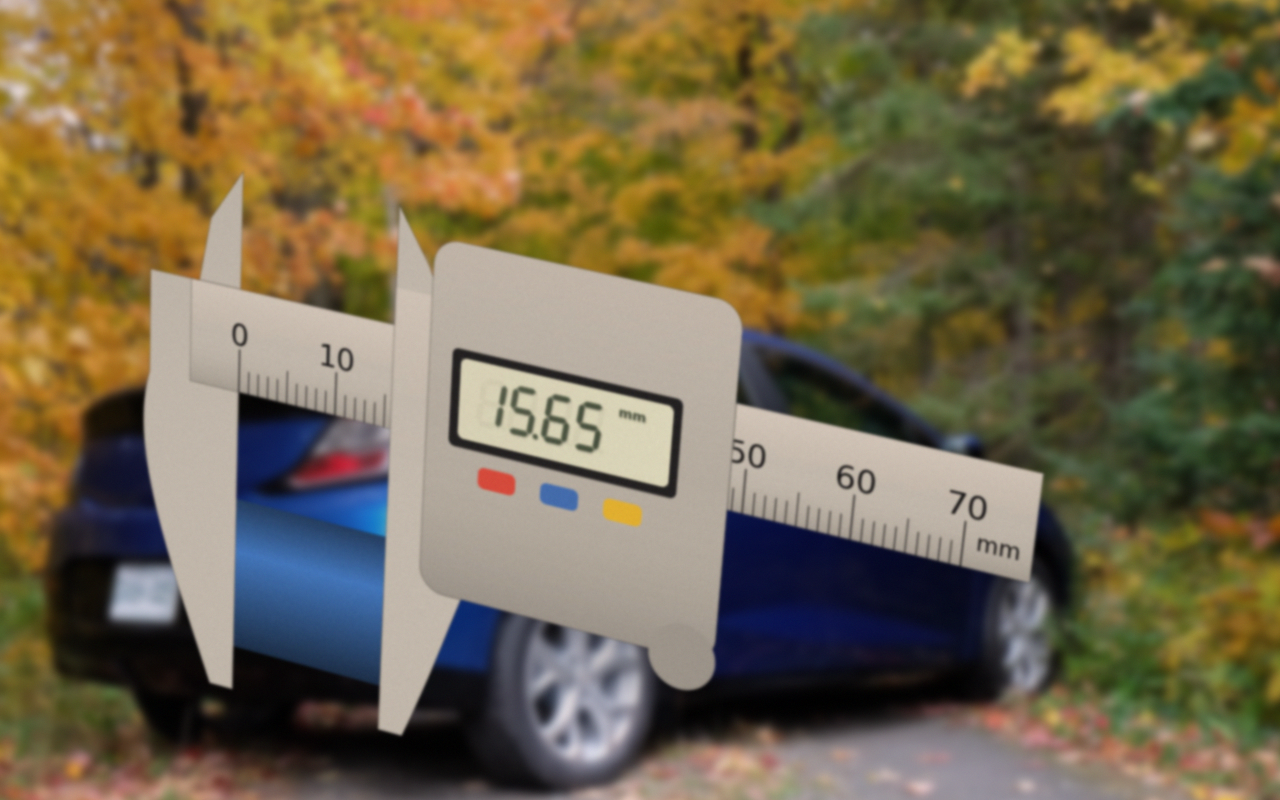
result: 15.65 mm
